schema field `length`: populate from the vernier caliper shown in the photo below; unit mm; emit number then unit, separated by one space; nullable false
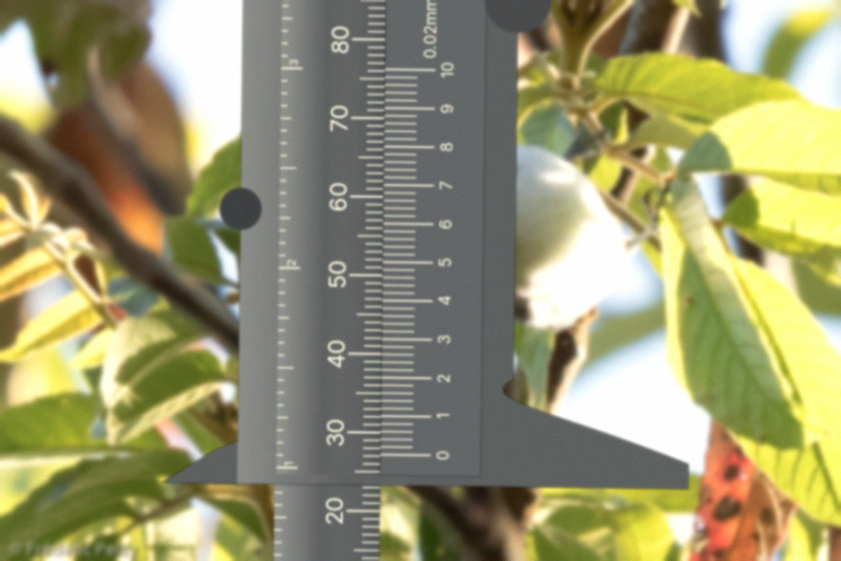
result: 27.2 mm
